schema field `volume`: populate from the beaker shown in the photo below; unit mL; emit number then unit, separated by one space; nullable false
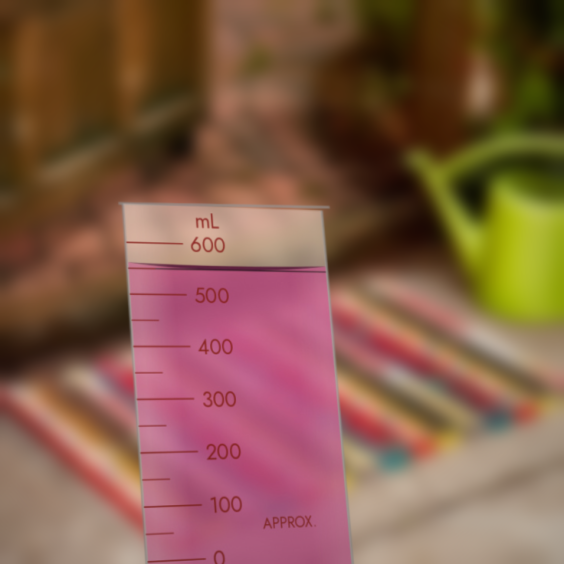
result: 550 mL
